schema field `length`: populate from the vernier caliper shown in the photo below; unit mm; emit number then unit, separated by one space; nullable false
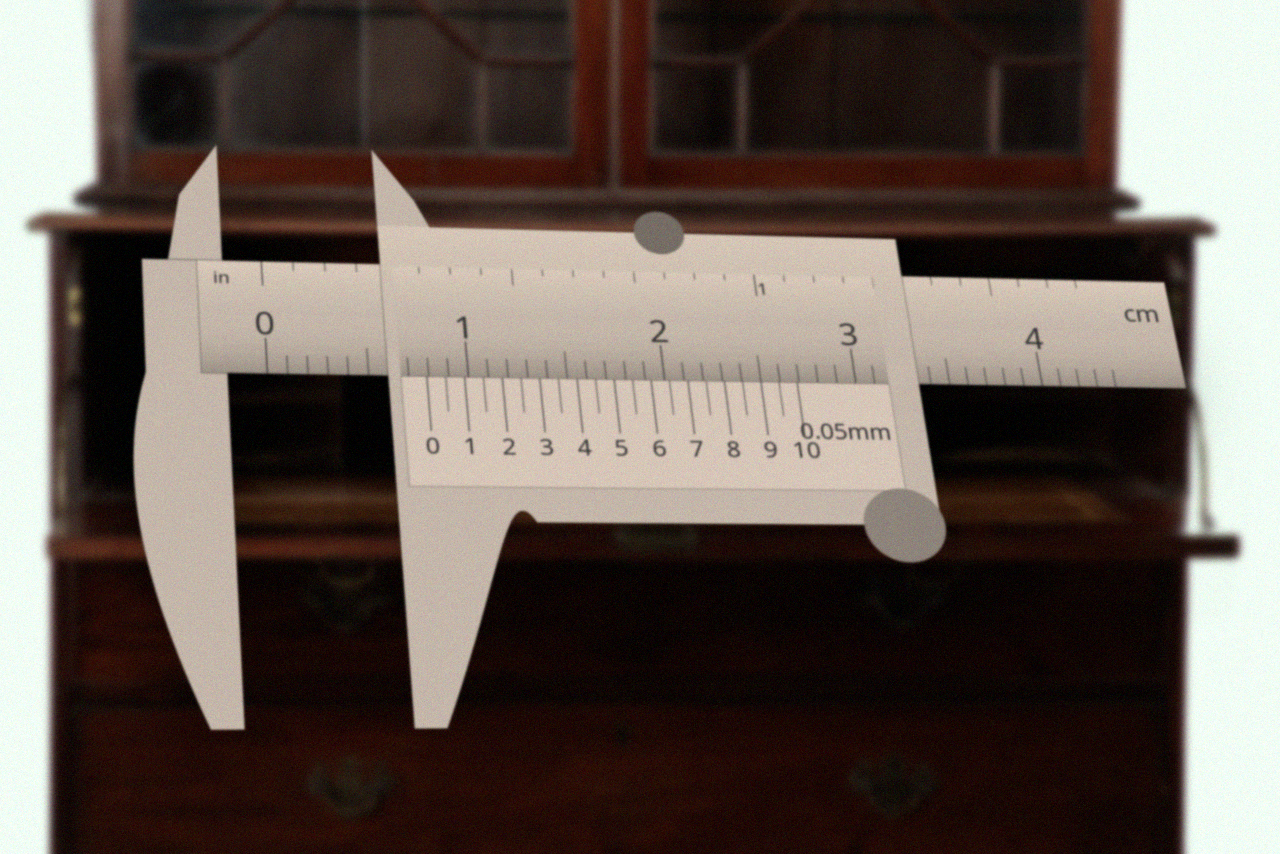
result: 7.9 mm
